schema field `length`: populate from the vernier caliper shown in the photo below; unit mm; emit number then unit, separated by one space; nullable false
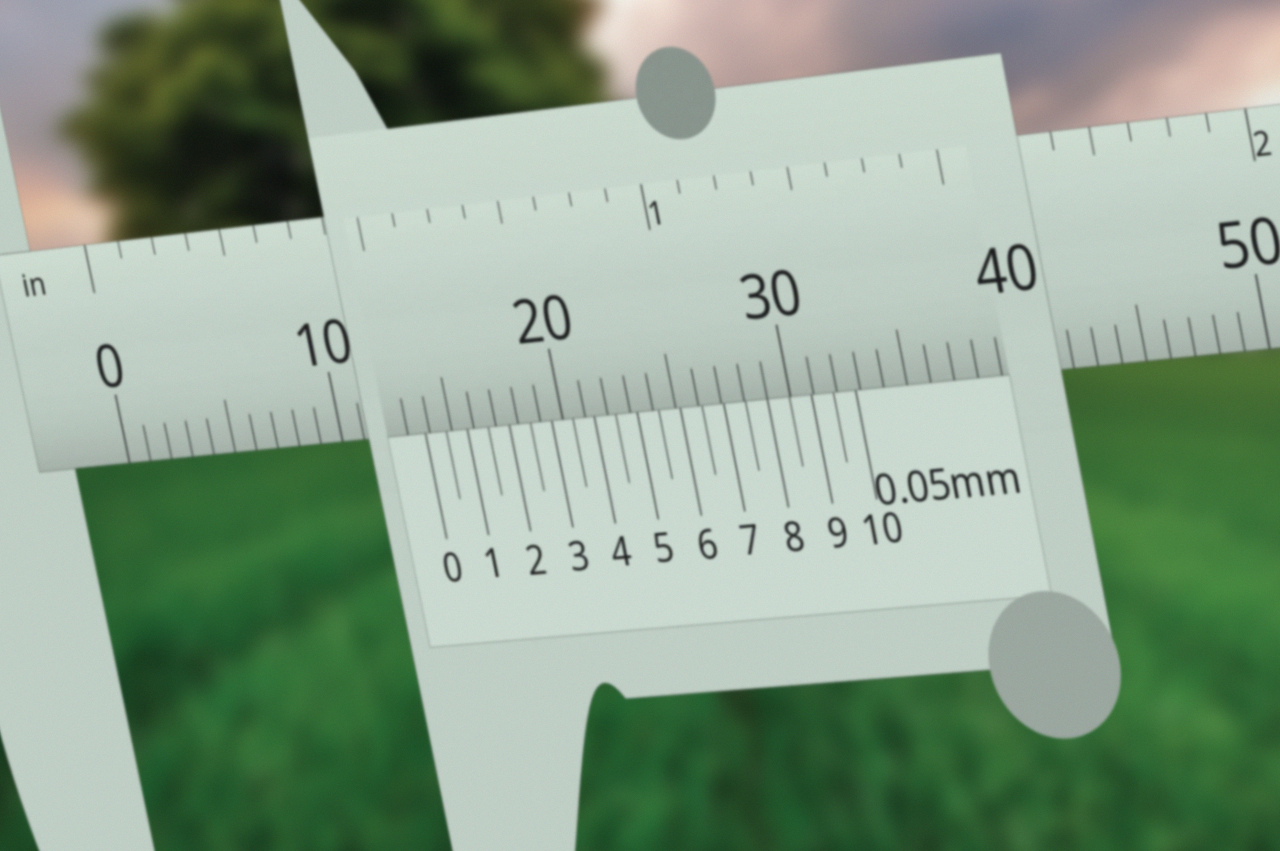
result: 13.8 mm
